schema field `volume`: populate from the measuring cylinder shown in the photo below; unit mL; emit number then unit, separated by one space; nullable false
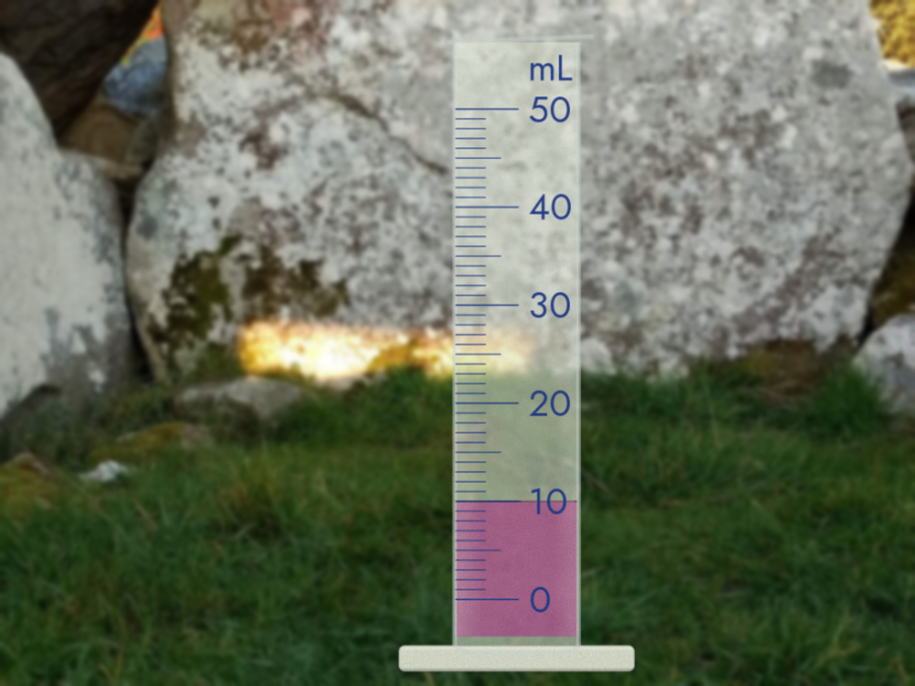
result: 10 mL
